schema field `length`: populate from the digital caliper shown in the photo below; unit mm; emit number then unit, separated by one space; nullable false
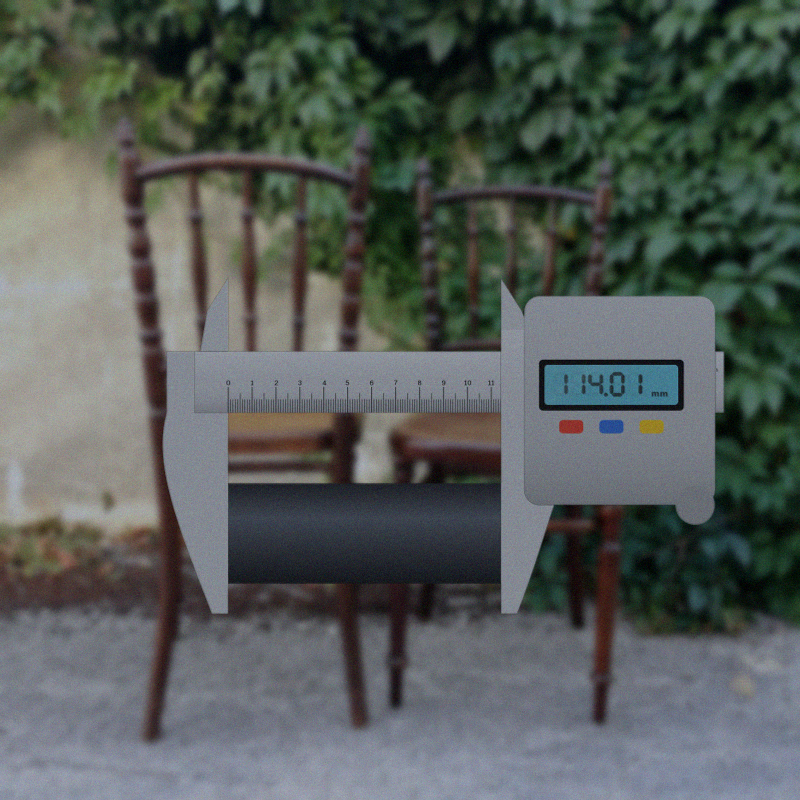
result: 114.01 mm
